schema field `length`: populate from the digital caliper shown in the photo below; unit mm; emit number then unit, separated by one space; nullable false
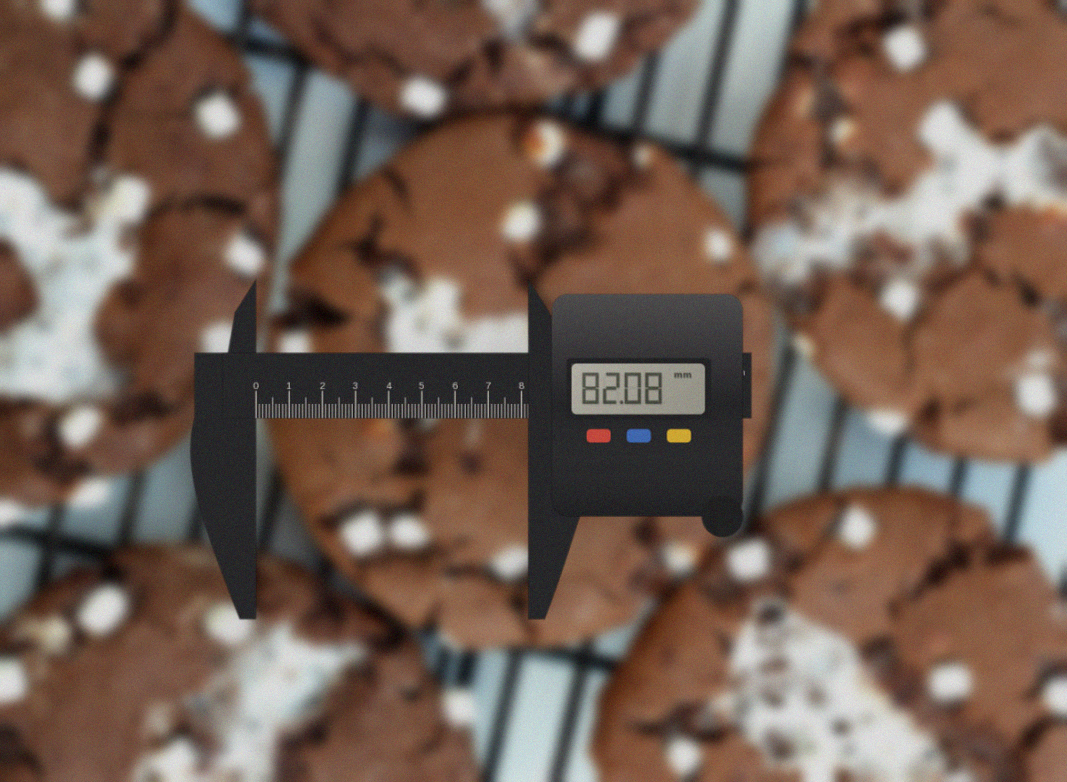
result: 82.08 mm
